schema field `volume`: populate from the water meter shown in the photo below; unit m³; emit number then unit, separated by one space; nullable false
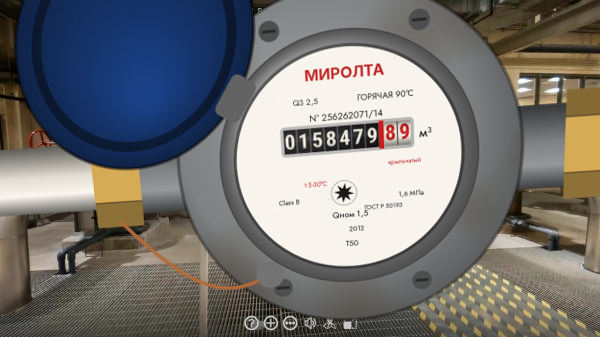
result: 158479.89 m³
